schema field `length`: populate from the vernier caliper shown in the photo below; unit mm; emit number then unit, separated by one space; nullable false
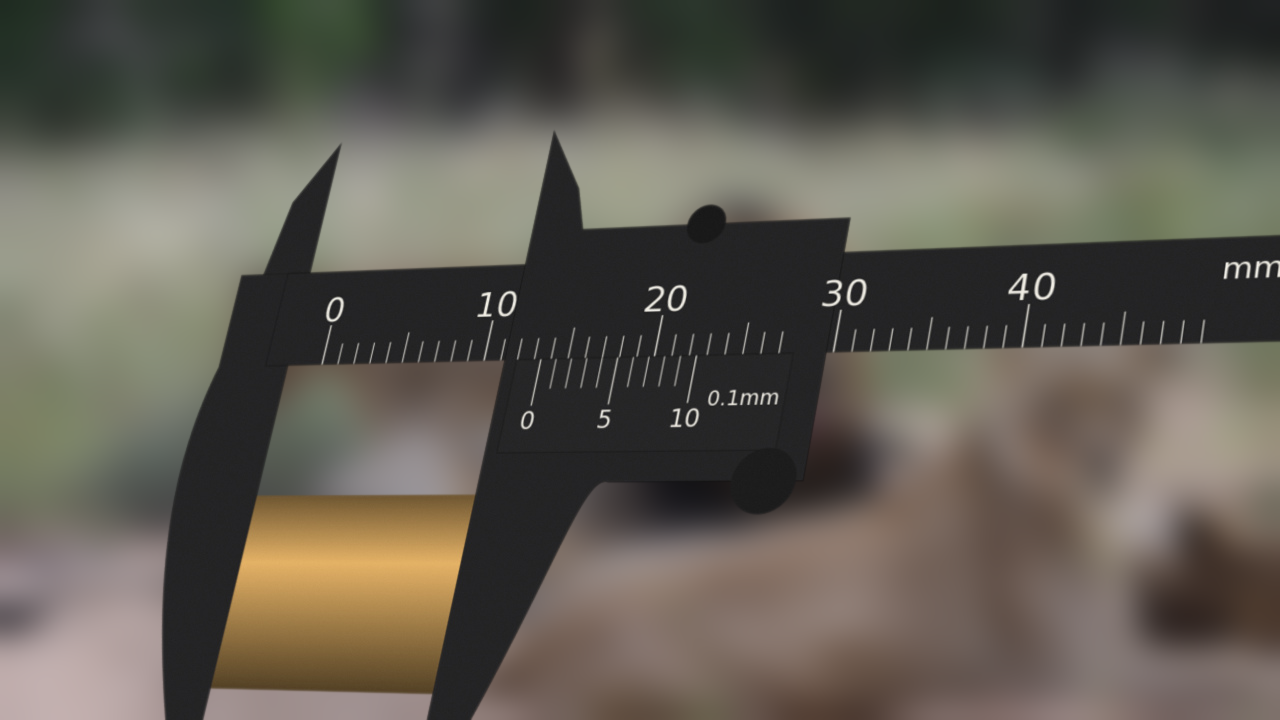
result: 13.4 mm
